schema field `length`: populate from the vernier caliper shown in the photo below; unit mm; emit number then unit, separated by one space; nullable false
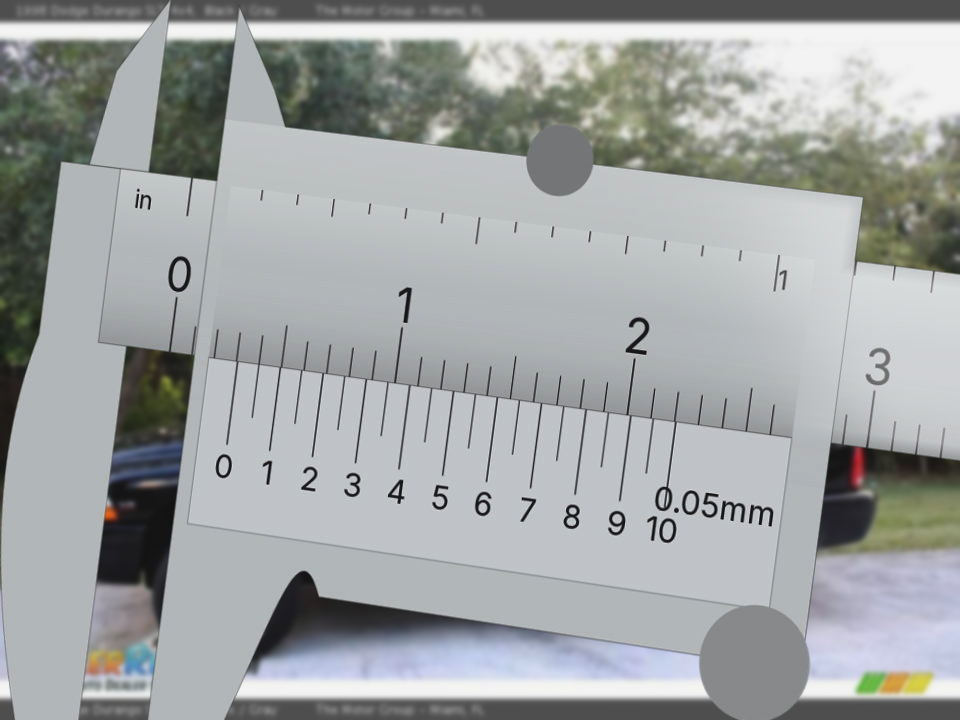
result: 3.05 mm
